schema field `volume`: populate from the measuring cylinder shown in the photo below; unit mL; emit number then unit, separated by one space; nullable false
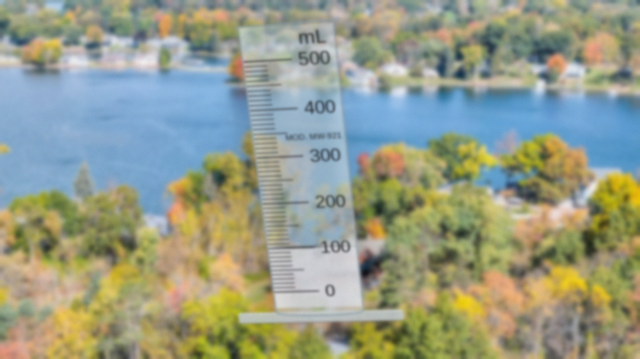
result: 100 mL
